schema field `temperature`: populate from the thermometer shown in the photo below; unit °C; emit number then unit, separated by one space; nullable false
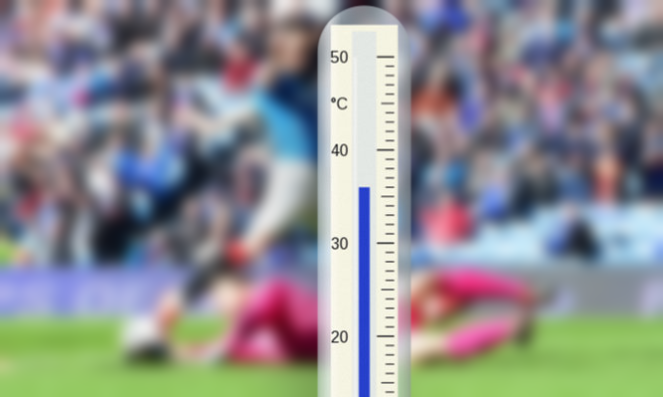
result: 36 °C
